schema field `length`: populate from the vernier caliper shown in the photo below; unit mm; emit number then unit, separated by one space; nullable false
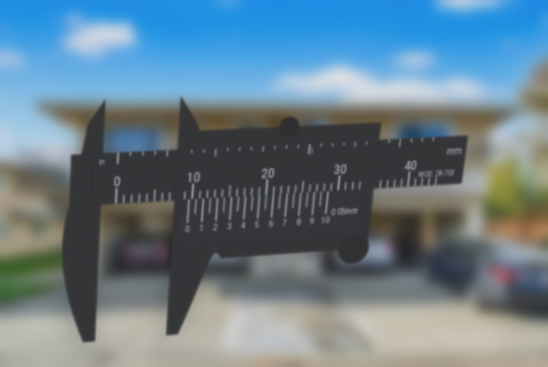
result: 9.6 mm
